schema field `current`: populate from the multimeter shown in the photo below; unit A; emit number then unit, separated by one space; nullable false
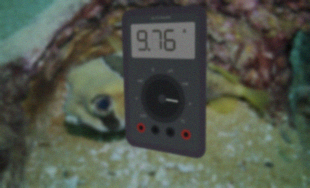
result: 9.76 A
